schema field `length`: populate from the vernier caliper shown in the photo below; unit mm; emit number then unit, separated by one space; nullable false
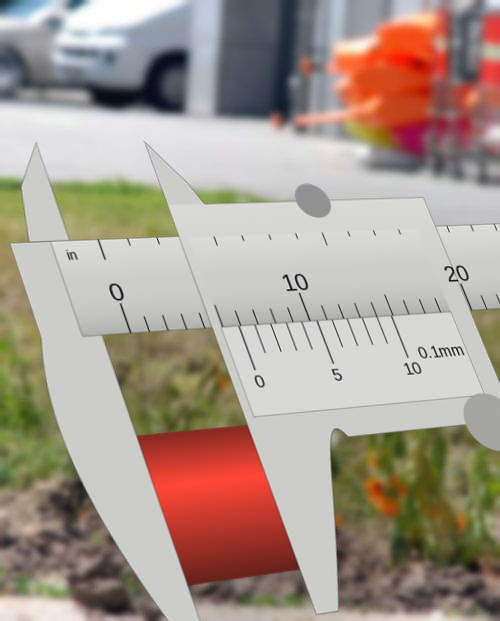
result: 5.9 mm
